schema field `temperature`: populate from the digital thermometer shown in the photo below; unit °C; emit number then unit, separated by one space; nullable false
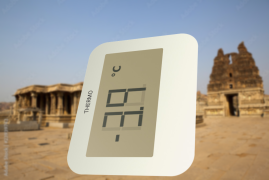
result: -3.9 °C
